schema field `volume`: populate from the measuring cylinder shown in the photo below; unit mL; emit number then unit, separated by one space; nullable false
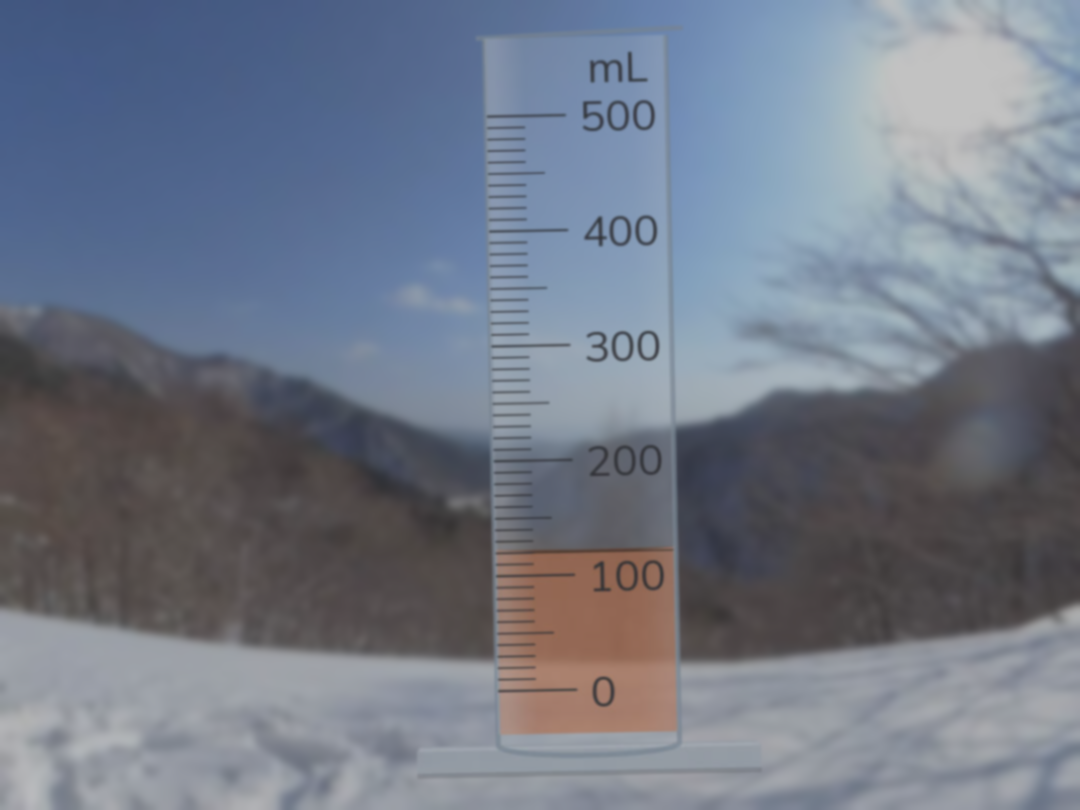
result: 120 mL
